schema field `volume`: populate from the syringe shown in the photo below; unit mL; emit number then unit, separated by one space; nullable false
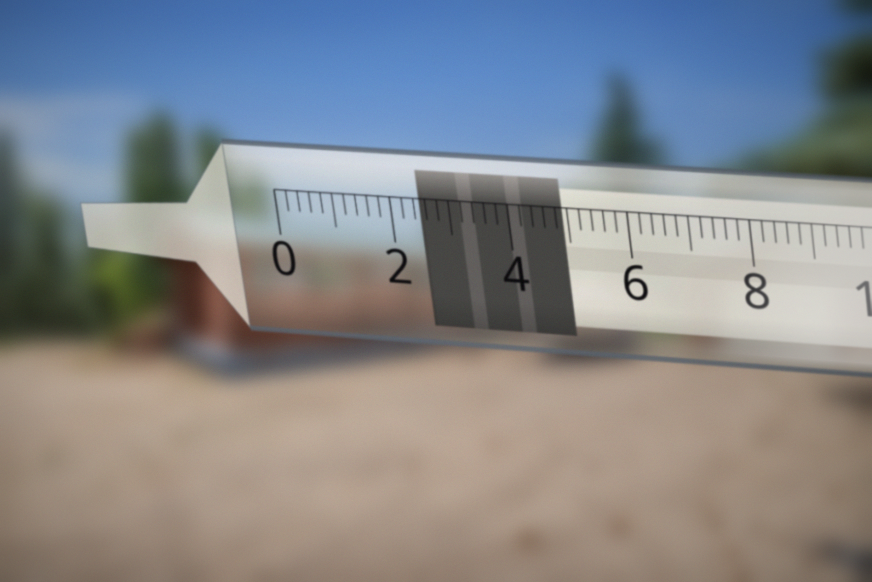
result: 2.5 mL
